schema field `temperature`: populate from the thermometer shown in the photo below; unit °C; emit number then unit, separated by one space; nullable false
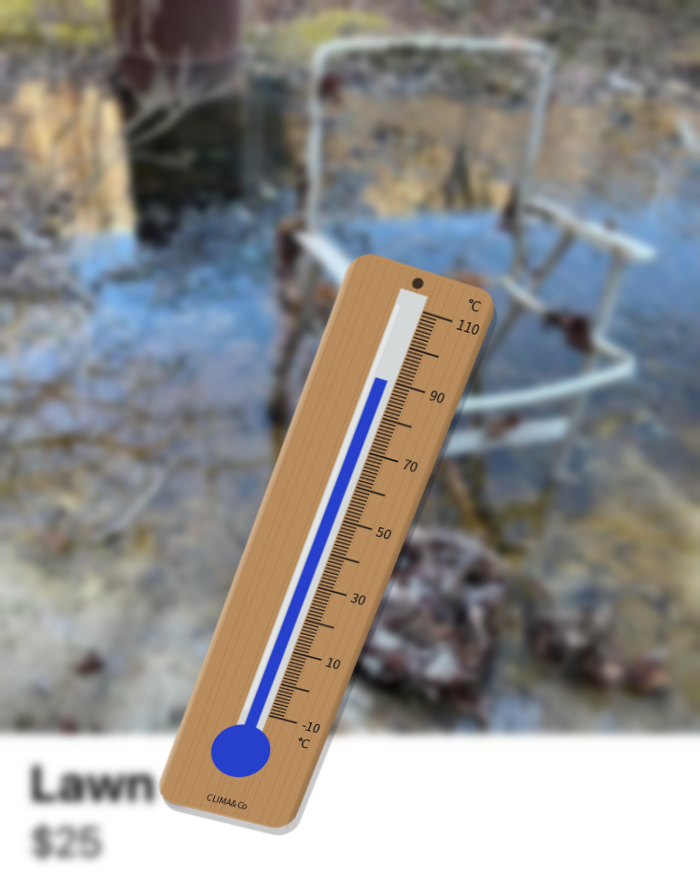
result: 90 °C
